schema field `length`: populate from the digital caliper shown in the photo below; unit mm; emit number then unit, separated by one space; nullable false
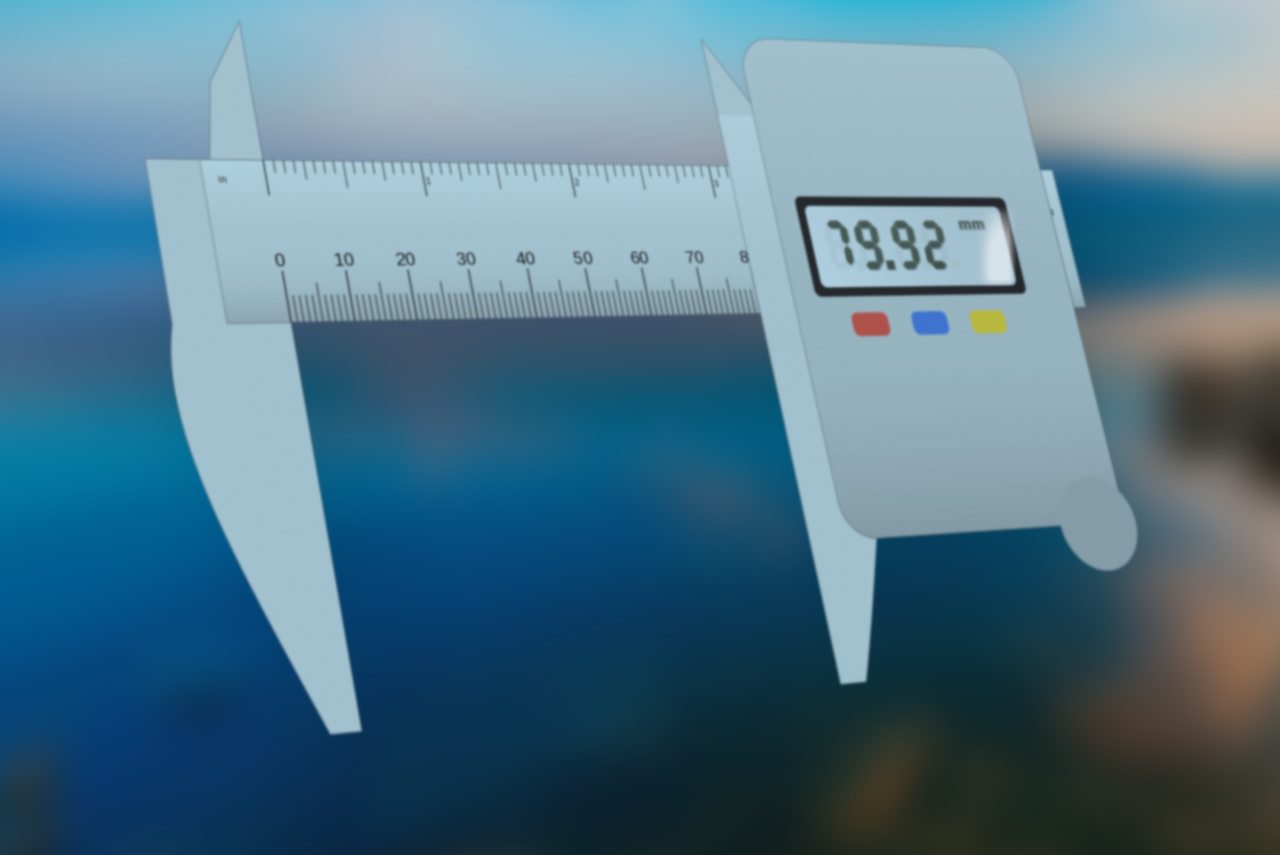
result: 79.92 mm
